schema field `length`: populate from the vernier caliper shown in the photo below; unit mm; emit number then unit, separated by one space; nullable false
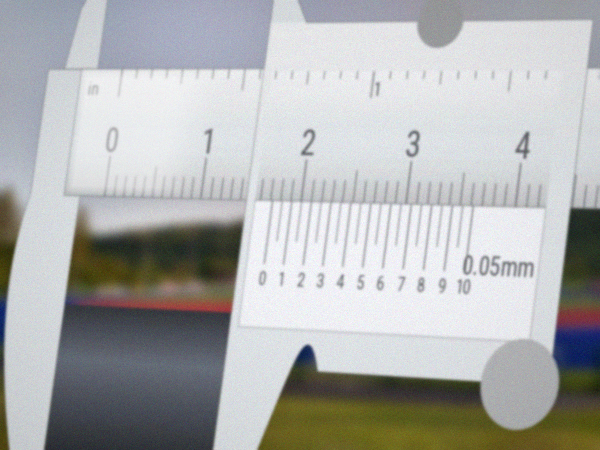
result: 17.2 mm
